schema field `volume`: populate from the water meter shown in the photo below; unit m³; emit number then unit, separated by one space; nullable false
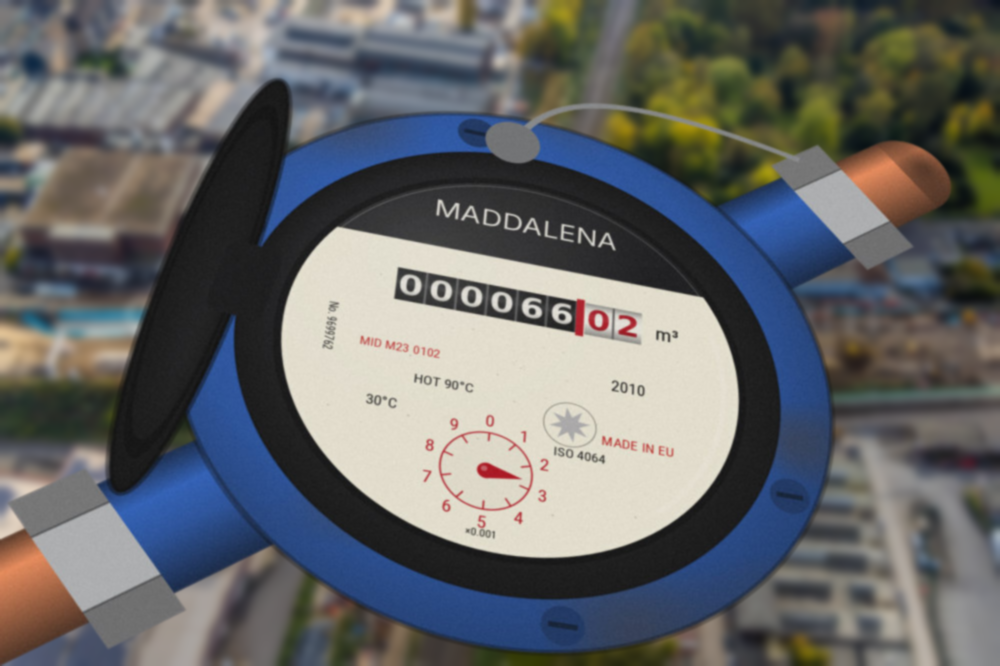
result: 66.022 m³
